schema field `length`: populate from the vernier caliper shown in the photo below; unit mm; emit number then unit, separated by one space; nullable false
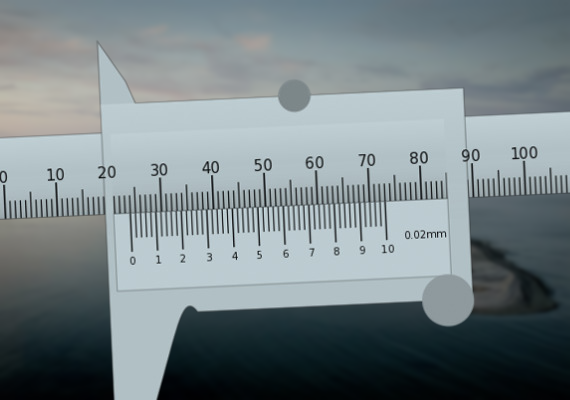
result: 24.0 mm
